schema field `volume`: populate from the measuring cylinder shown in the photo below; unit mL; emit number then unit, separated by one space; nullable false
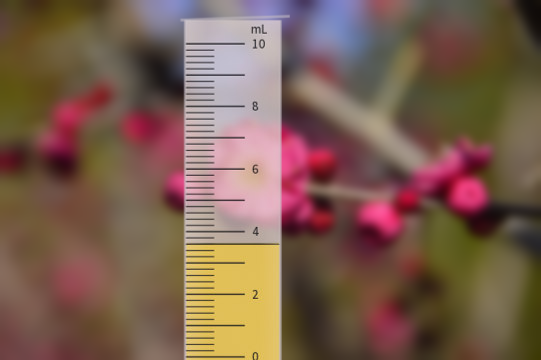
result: 3.6 mL
